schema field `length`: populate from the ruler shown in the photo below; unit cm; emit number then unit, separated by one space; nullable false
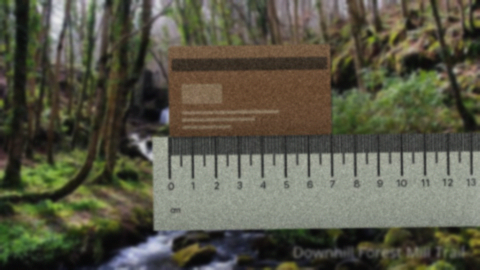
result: 7 cm
